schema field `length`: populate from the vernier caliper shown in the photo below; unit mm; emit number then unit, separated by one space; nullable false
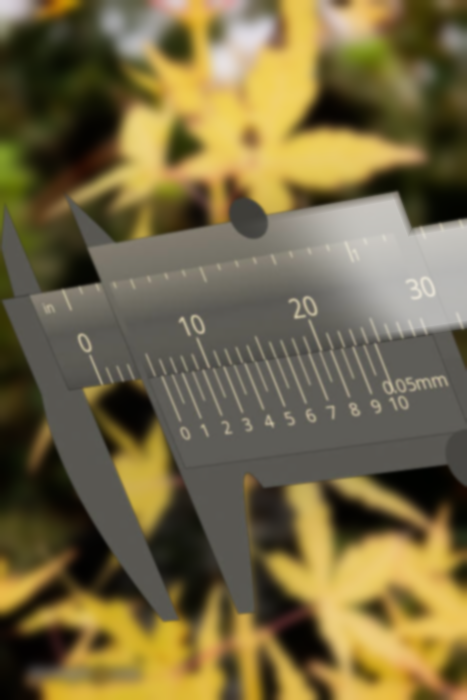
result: 5.6 mm
